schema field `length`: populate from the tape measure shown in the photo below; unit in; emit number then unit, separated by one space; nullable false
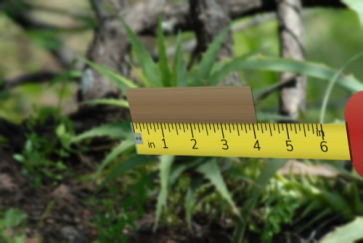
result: 4.125 in
